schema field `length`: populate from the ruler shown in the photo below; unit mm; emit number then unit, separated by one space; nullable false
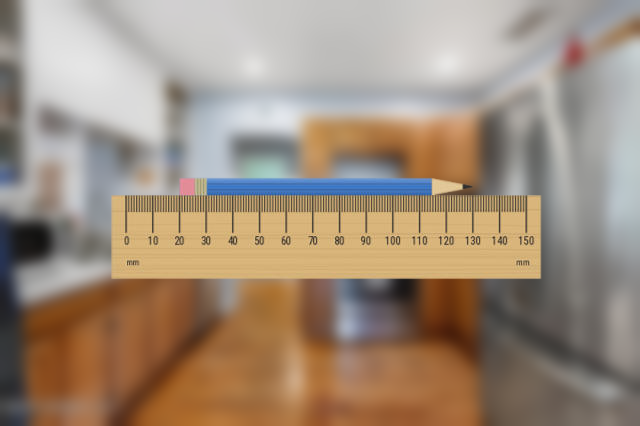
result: 110 mm
